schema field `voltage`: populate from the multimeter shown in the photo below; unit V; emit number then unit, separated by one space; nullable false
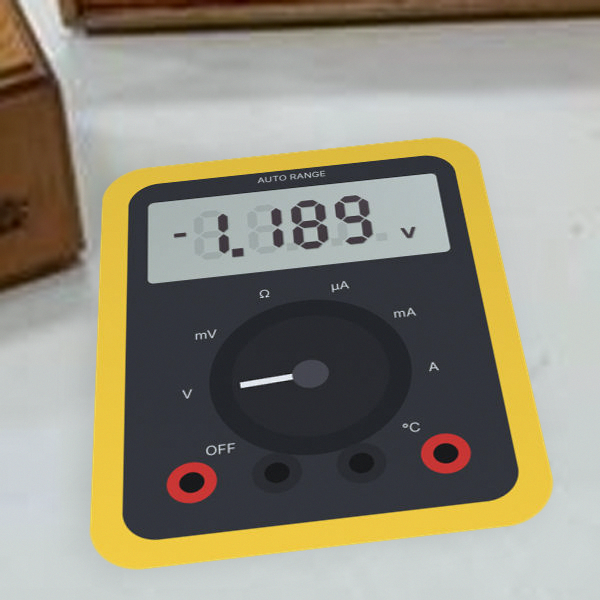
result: -1.189 V
